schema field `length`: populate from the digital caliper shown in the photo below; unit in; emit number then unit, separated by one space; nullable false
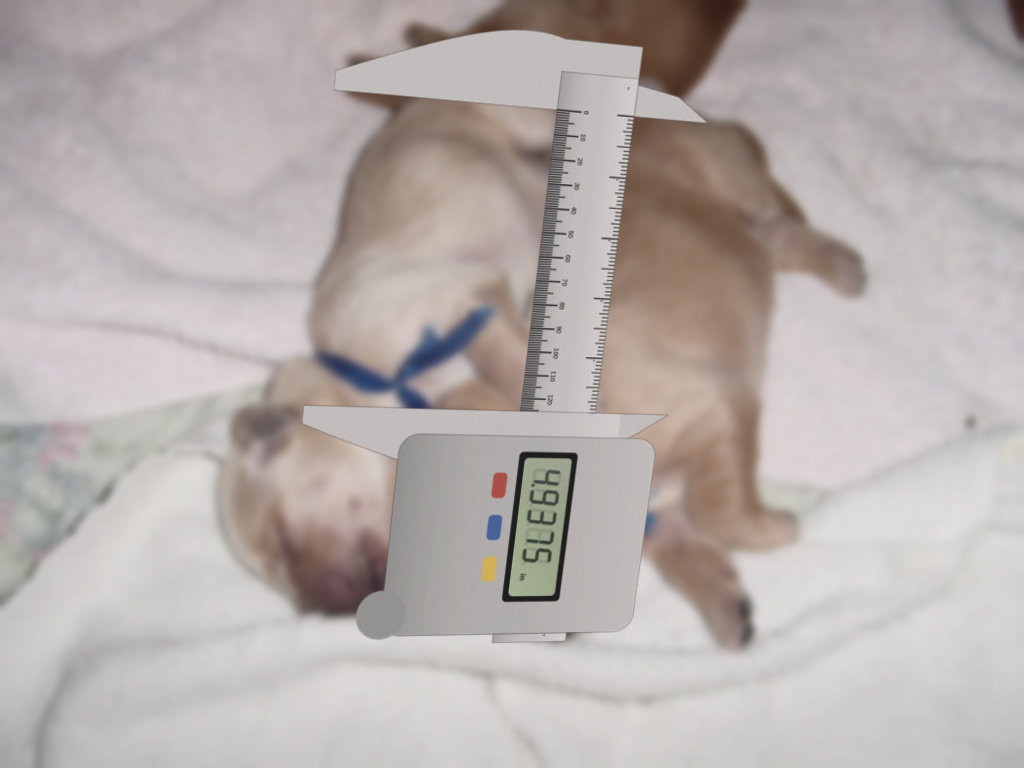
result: 4.9375 in
